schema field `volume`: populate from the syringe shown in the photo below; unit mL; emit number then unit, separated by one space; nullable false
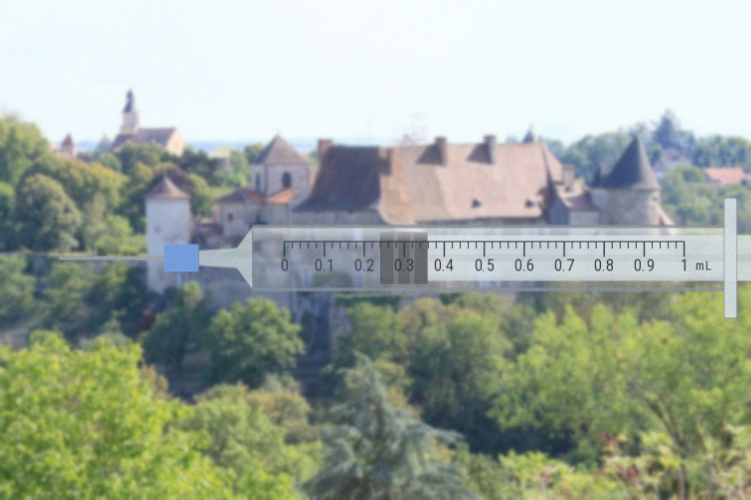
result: 0.24 mL
